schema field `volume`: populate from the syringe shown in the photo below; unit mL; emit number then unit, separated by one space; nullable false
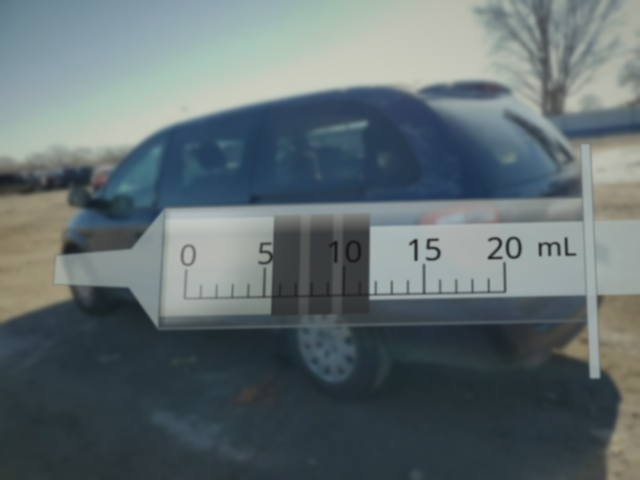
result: 5.5 mL
